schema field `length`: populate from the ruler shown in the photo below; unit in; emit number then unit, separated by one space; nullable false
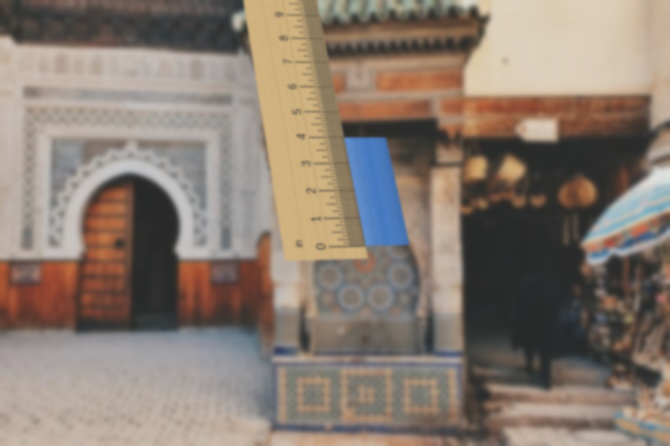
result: 4 in
